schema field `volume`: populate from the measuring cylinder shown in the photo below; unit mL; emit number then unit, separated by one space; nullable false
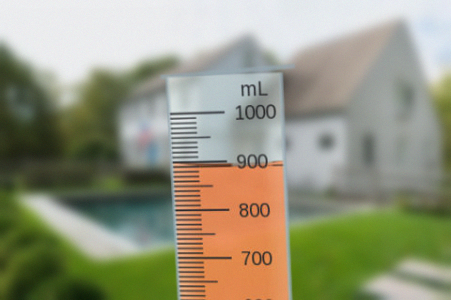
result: 890 mL
